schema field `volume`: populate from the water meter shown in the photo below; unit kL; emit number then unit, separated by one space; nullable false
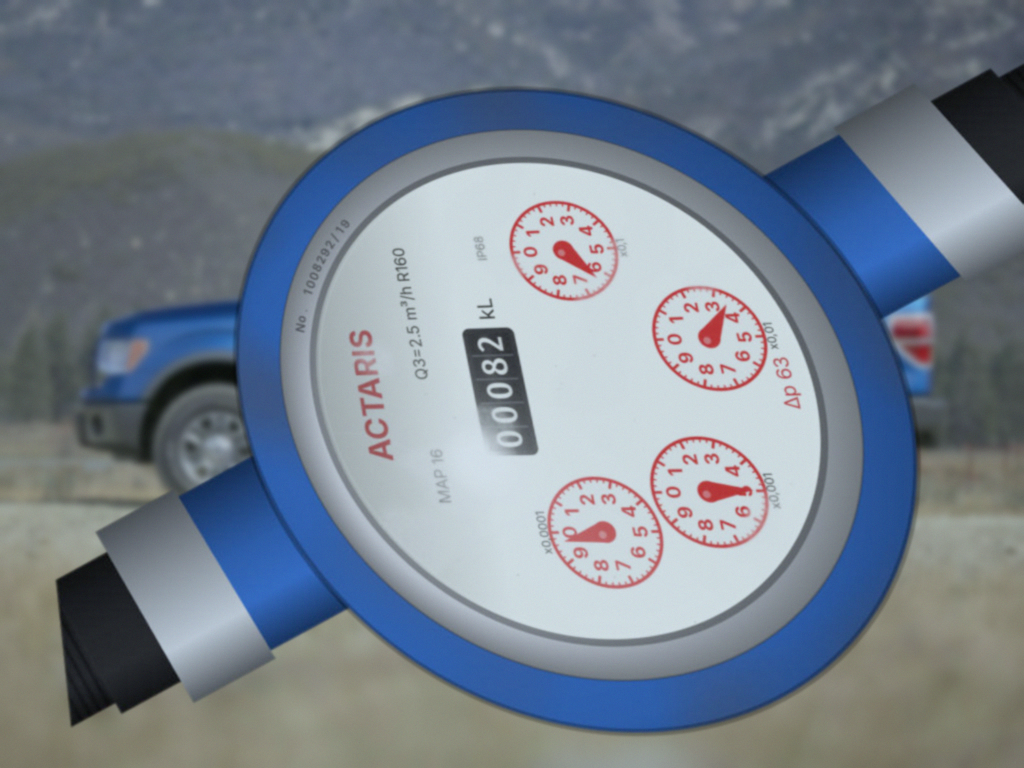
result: 82.6349 kL
